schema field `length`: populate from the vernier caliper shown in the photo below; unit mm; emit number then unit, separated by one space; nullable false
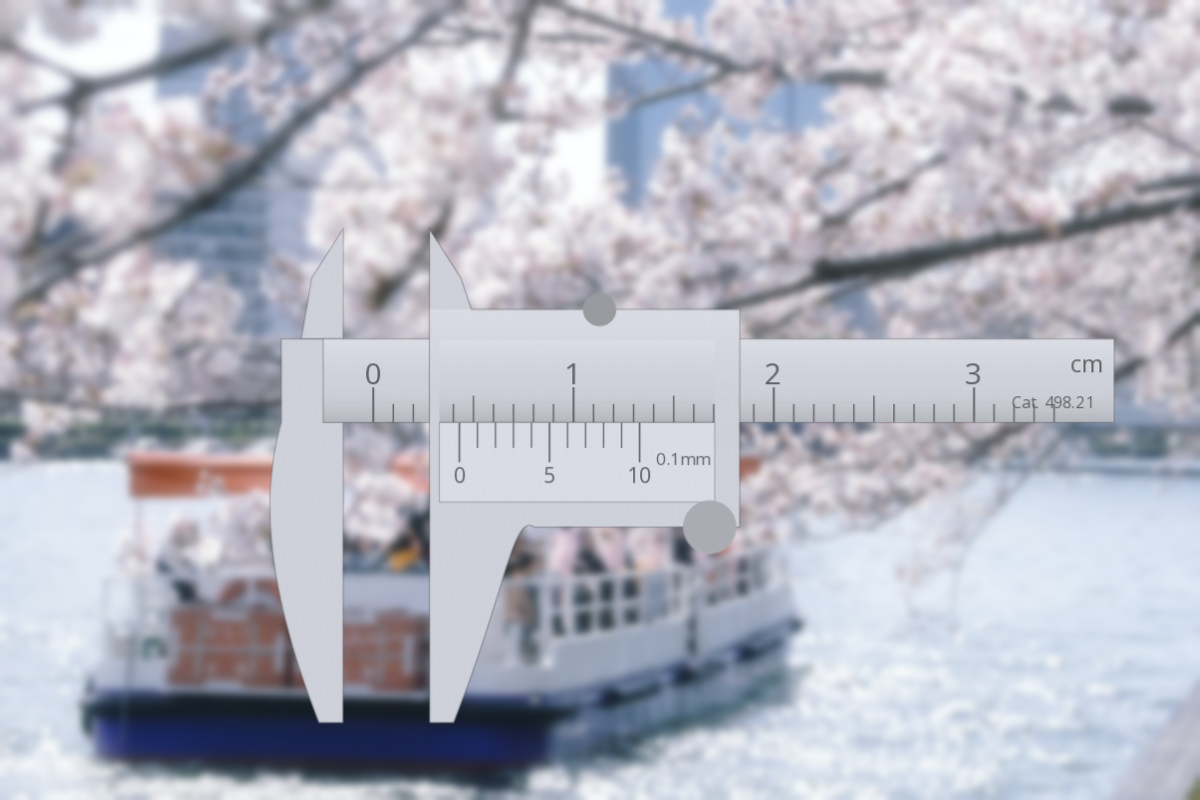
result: 4.3 mm
